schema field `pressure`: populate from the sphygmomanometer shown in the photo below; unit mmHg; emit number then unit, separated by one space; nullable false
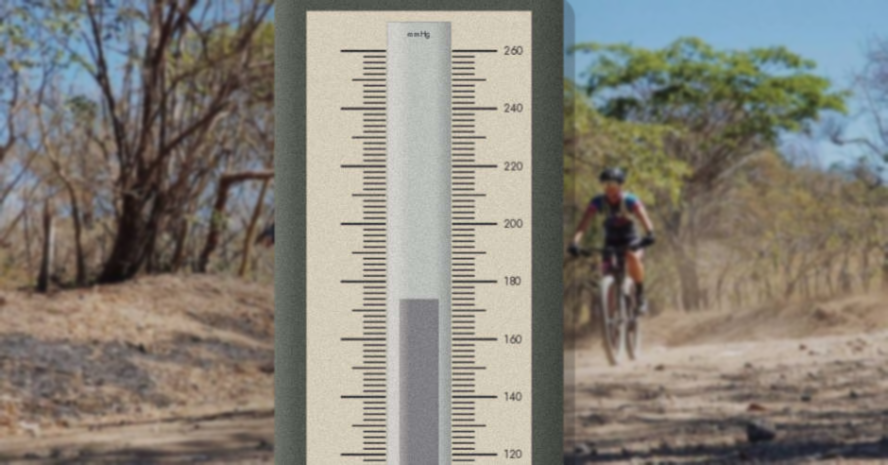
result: 174 mmHg
